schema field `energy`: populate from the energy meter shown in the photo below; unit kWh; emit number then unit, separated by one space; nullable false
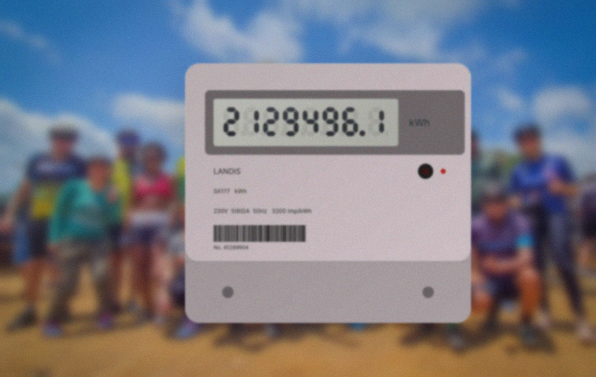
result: 2129496.1 kWh
